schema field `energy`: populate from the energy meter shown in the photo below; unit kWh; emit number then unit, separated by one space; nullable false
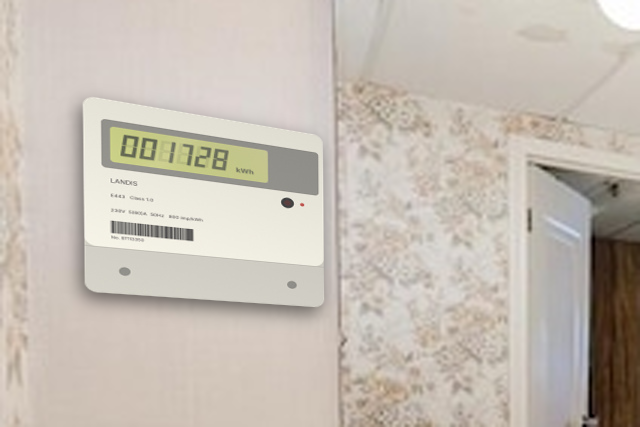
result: 1728 kWh
